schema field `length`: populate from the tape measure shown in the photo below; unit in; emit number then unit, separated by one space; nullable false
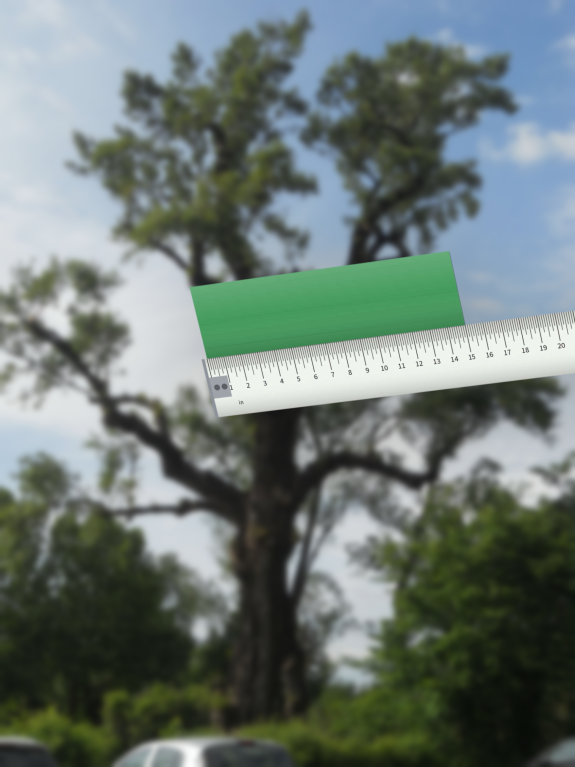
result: 15 in
